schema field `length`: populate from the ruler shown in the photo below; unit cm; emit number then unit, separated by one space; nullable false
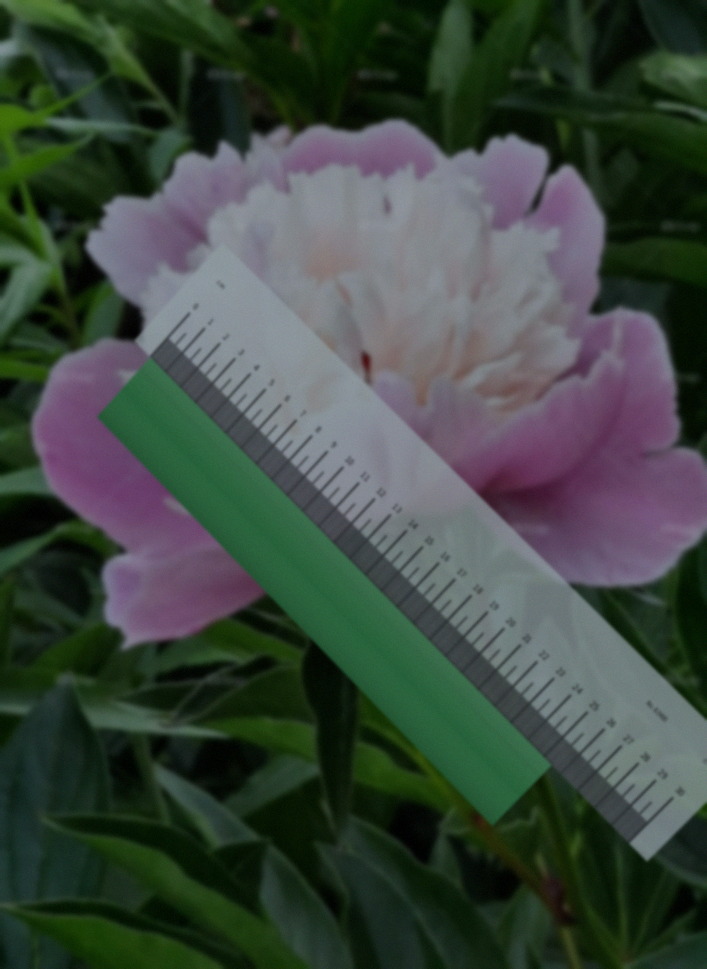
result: 25.5 cm
